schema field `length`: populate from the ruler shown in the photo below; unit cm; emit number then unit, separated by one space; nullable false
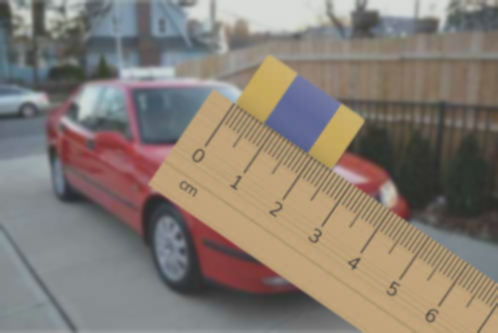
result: 2.5 cm
